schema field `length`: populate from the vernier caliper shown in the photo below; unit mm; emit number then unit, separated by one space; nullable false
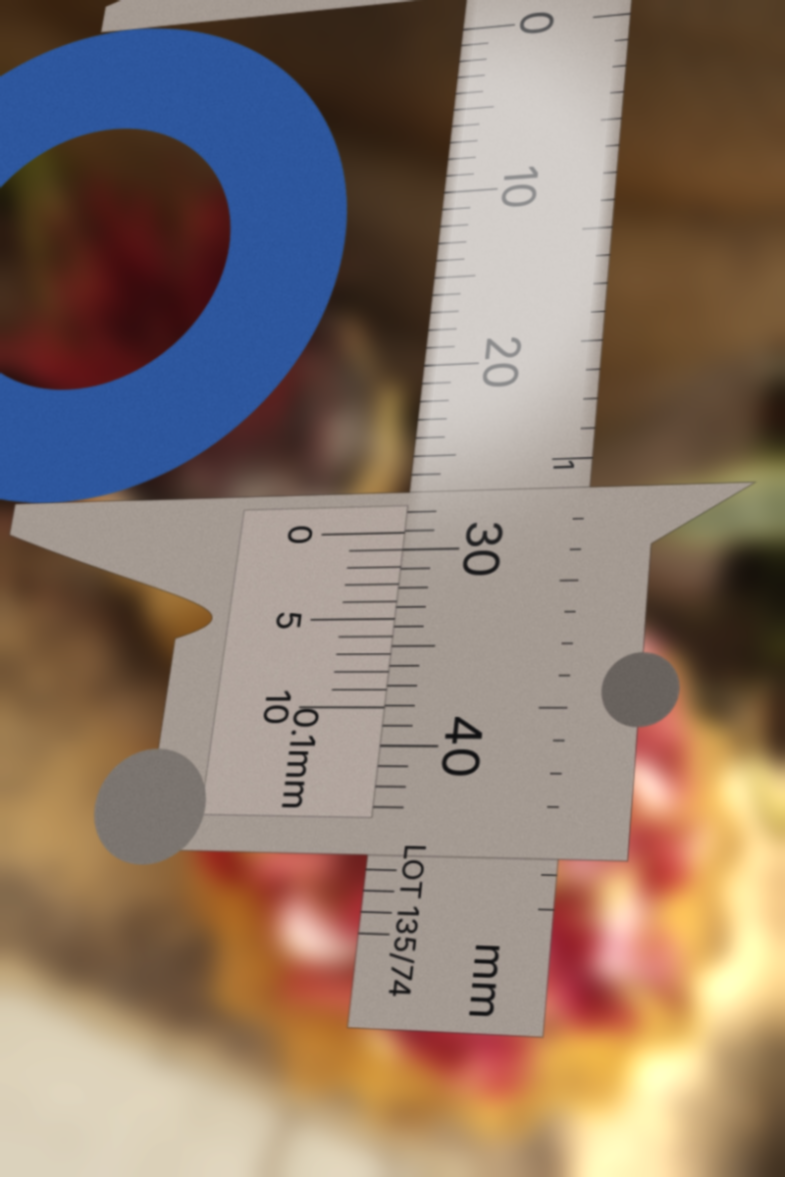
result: 29.1 mm
